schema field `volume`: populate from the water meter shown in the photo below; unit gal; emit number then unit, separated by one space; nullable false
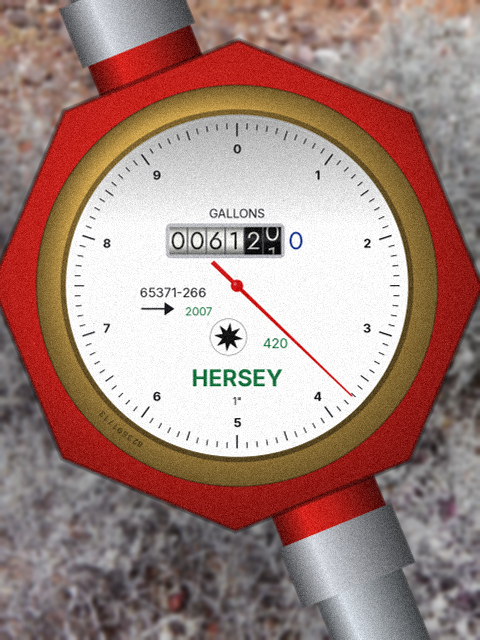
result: 61203.7 gal
